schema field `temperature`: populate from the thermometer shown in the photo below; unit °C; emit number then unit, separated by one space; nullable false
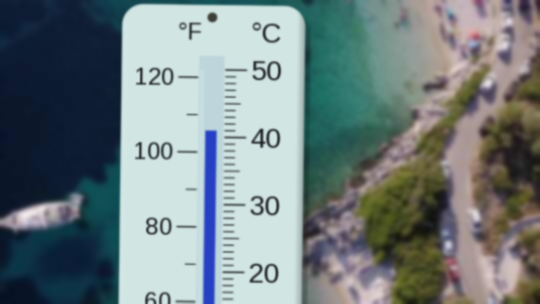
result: 41 °C
